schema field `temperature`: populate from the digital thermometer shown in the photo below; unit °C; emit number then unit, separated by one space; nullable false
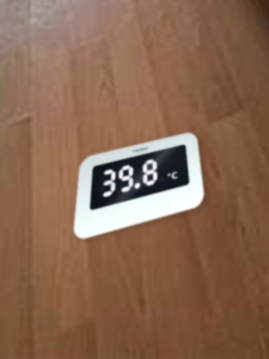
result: 39.8 °C
